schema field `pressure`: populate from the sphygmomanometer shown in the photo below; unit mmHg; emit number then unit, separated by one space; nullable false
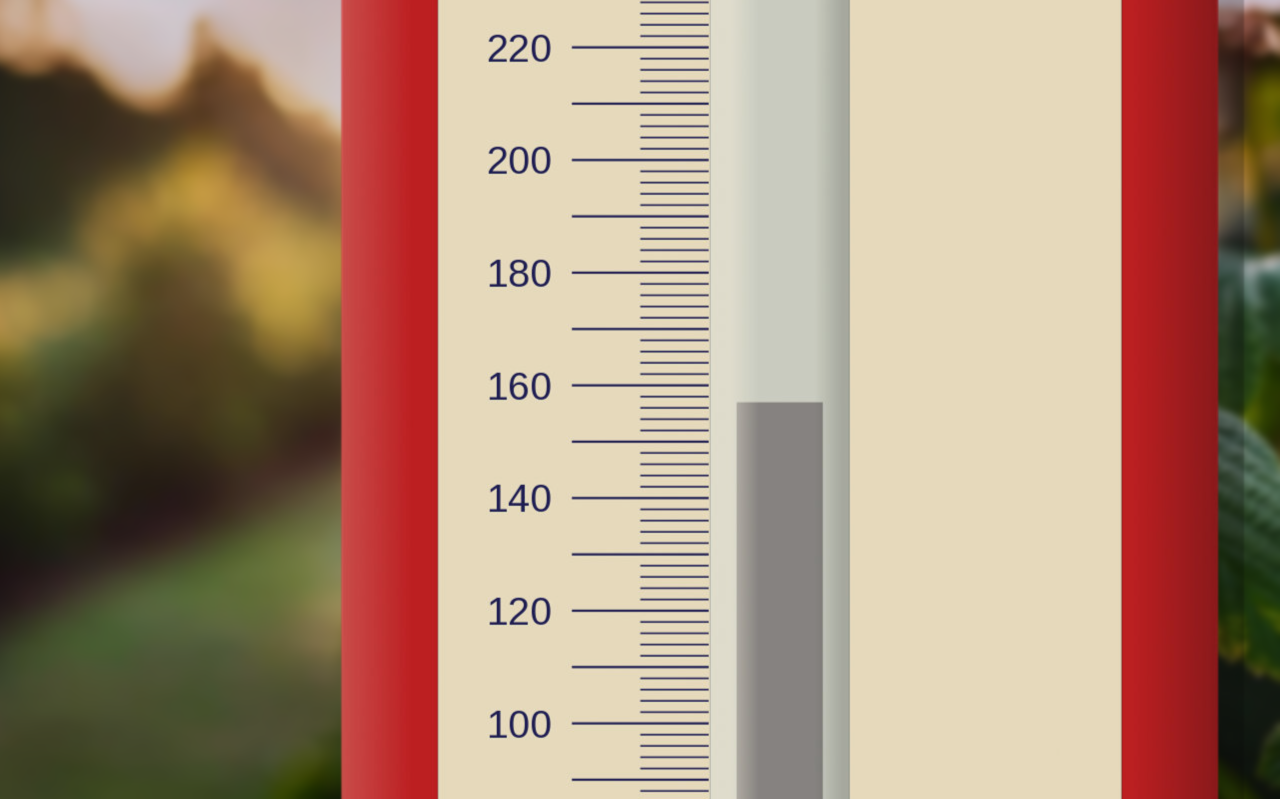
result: 157 mmHg
